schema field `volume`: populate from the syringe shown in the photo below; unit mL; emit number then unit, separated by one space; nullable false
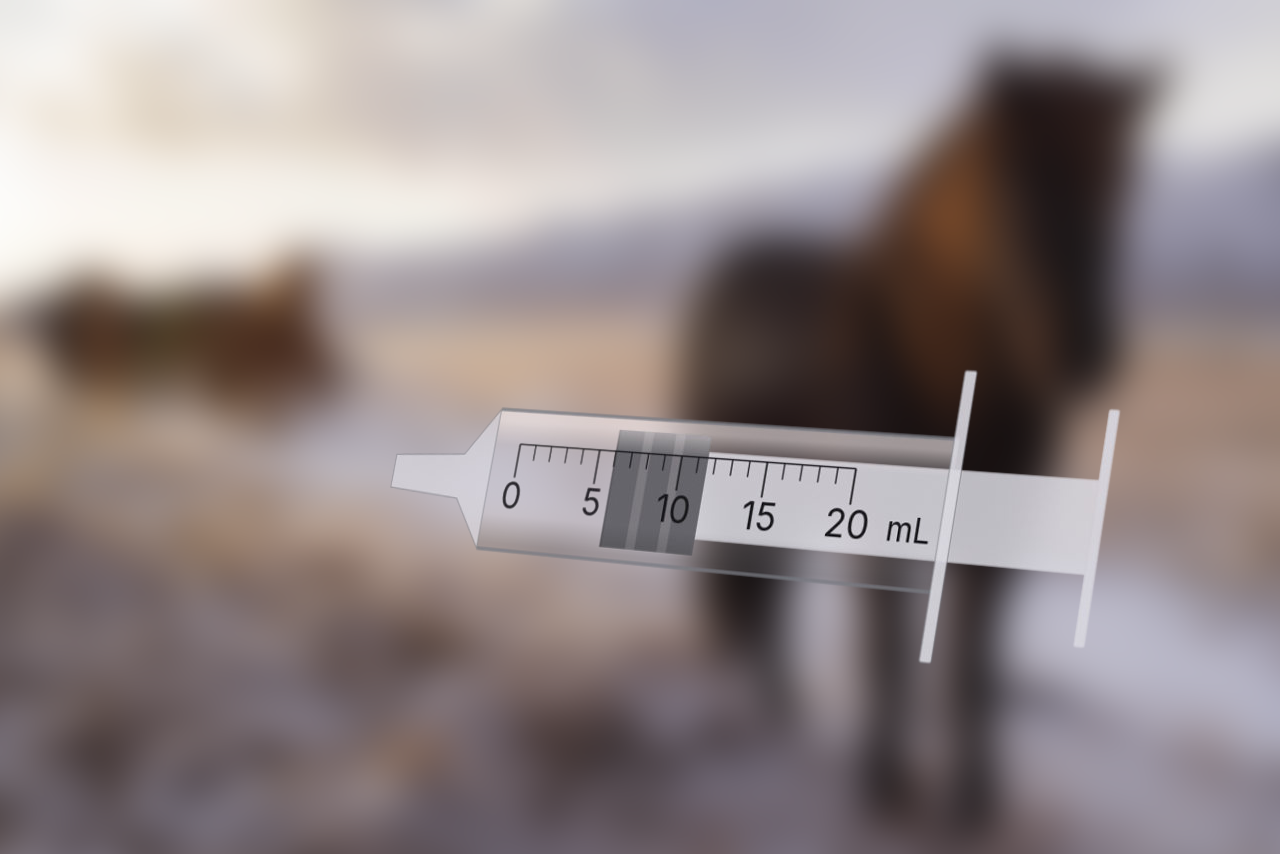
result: 6 mL
